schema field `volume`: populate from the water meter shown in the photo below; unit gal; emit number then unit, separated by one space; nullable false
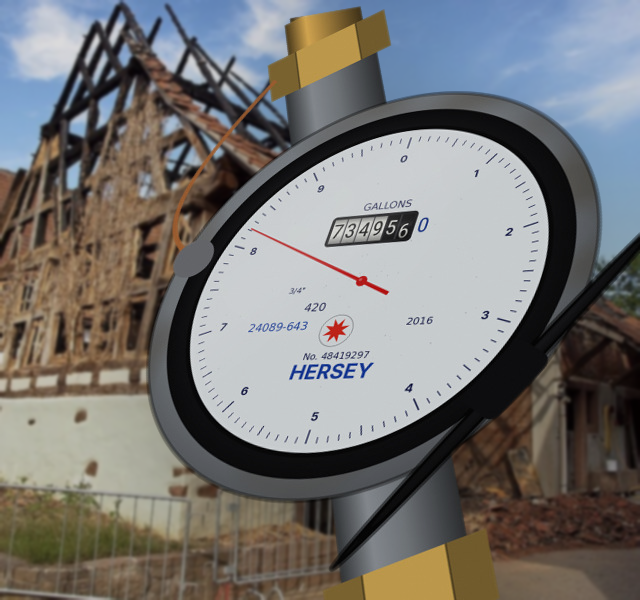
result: 7349558.2 gal
